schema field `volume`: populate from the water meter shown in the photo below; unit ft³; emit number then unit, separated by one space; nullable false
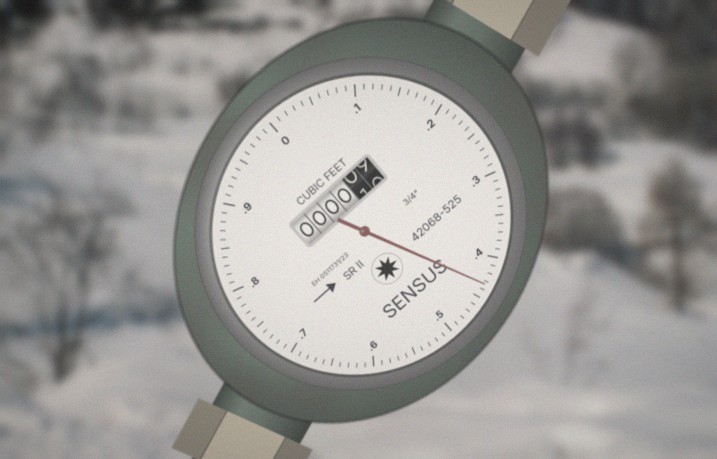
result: 9.43 ft³
